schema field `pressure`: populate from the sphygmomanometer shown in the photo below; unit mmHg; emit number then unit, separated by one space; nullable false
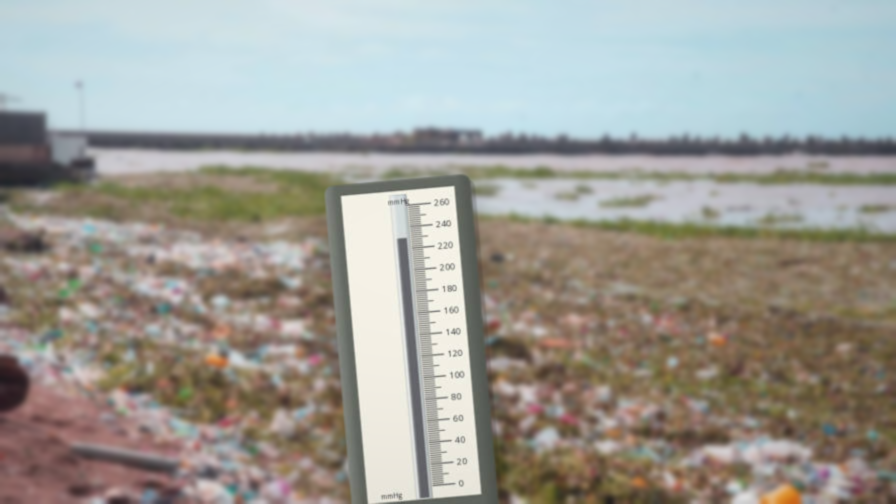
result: 230 mmHg
